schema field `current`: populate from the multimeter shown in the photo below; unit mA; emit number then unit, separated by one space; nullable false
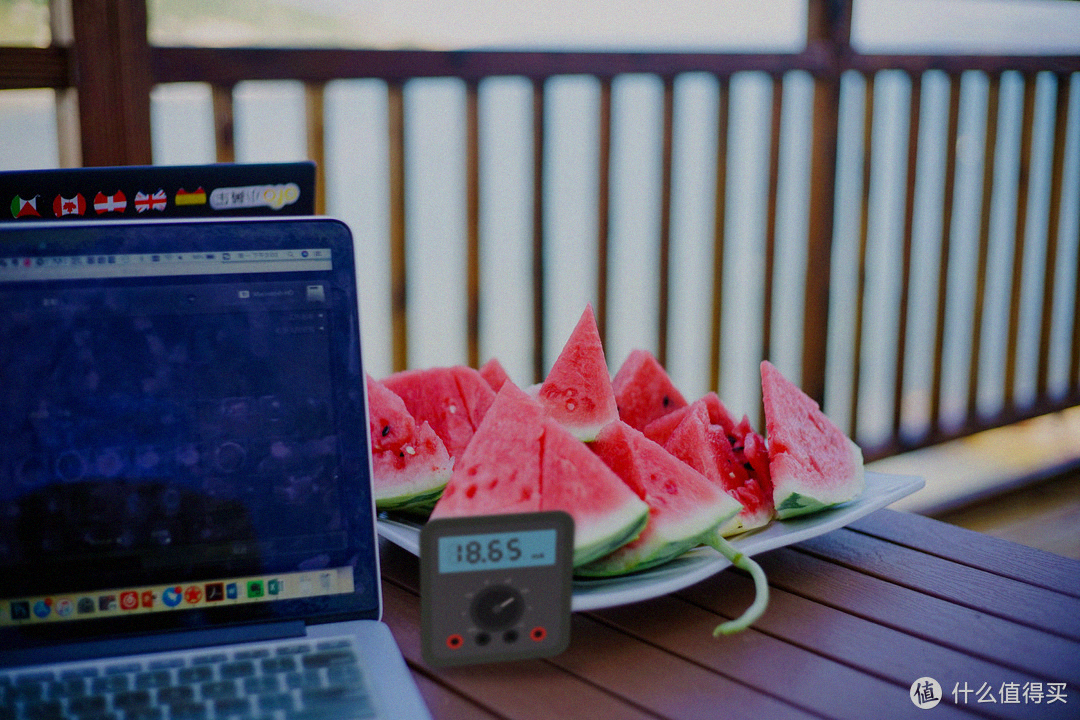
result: 18.65 mA
